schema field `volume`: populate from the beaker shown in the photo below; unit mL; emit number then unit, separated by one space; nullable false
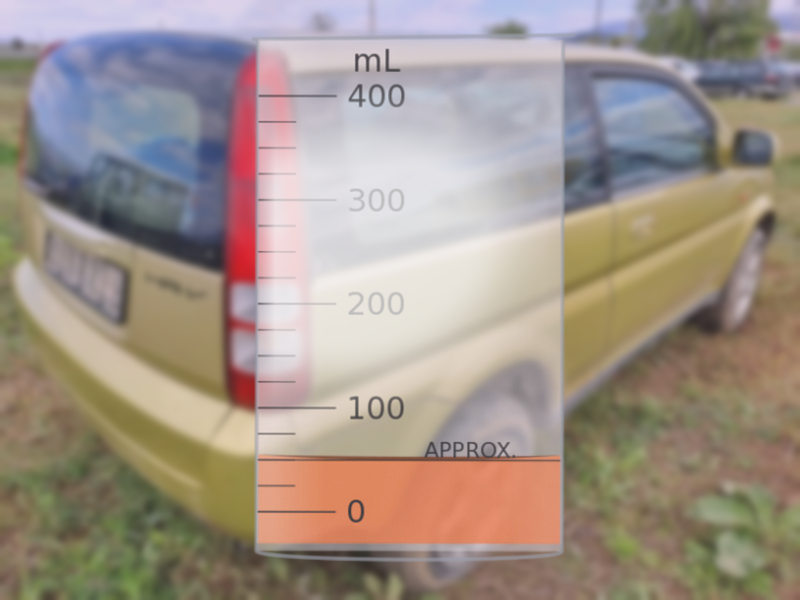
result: 50 mL
